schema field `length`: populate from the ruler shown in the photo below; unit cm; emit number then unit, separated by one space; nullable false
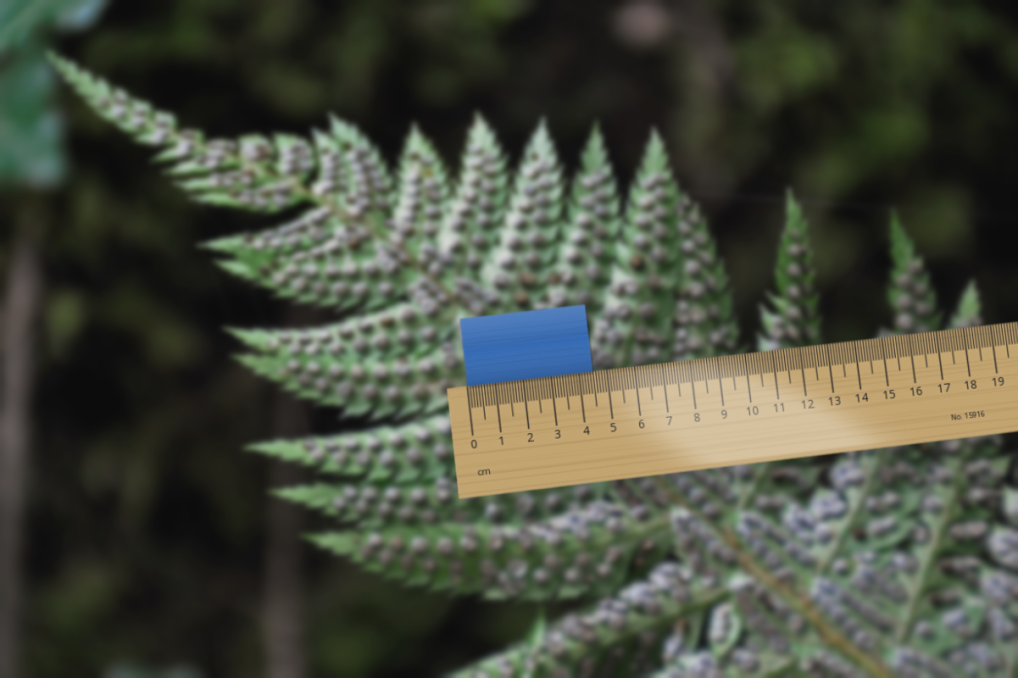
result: 4.5 cm
